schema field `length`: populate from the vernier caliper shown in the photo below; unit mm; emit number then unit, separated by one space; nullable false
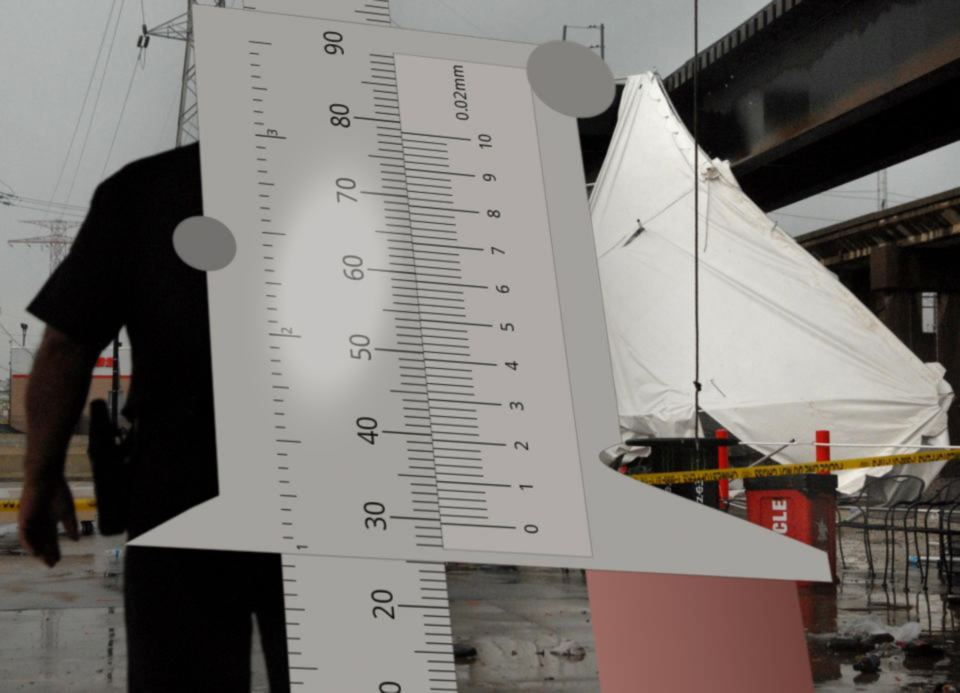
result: 29.6 mm
